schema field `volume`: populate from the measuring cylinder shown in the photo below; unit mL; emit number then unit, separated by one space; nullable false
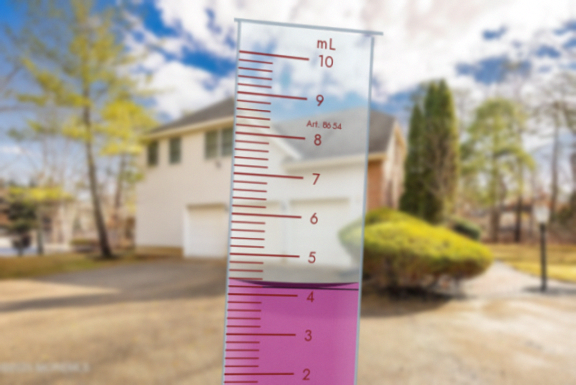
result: 4.2 mL
